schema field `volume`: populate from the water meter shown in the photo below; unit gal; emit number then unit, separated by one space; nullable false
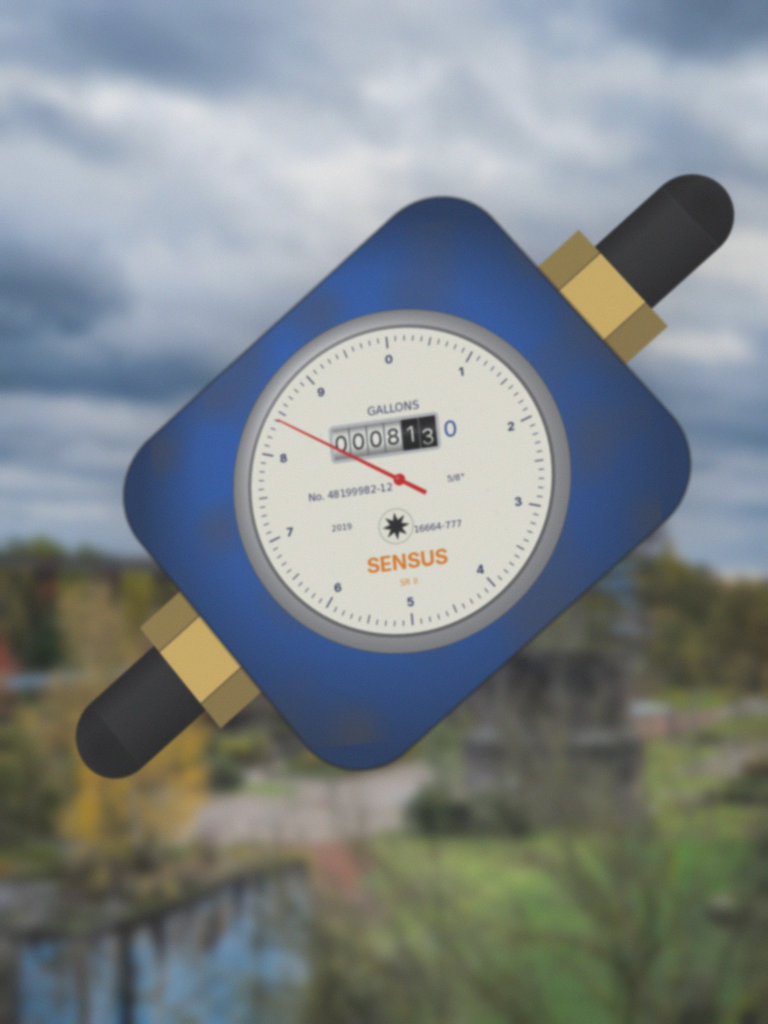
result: 8128.4 gal
